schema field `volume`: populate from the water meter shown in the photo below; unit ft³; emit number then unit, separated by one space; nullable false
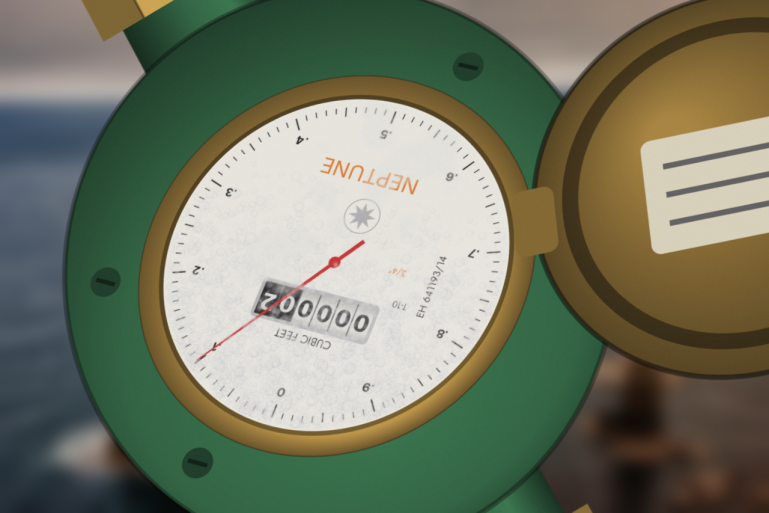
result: 2.10 ft³
